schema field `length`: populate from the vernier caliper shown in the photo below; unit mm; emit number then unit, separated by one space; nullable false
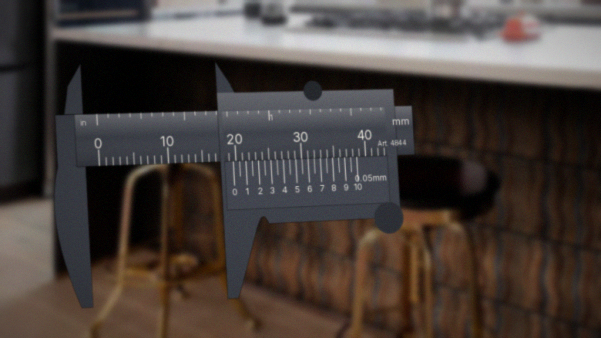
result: 19.6 mm
